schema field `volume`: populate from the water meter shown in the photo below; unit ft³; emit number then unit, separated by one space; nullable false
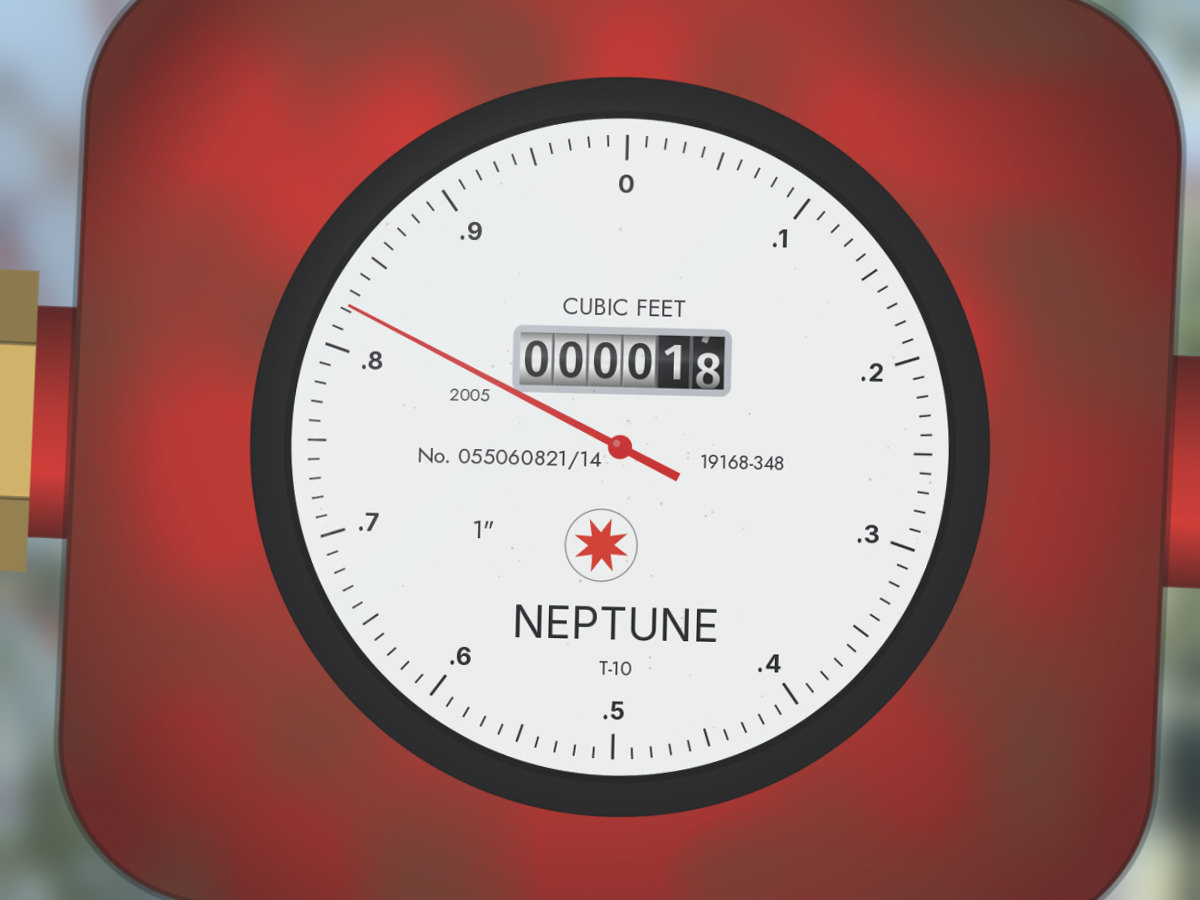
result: 17.82 ft³
